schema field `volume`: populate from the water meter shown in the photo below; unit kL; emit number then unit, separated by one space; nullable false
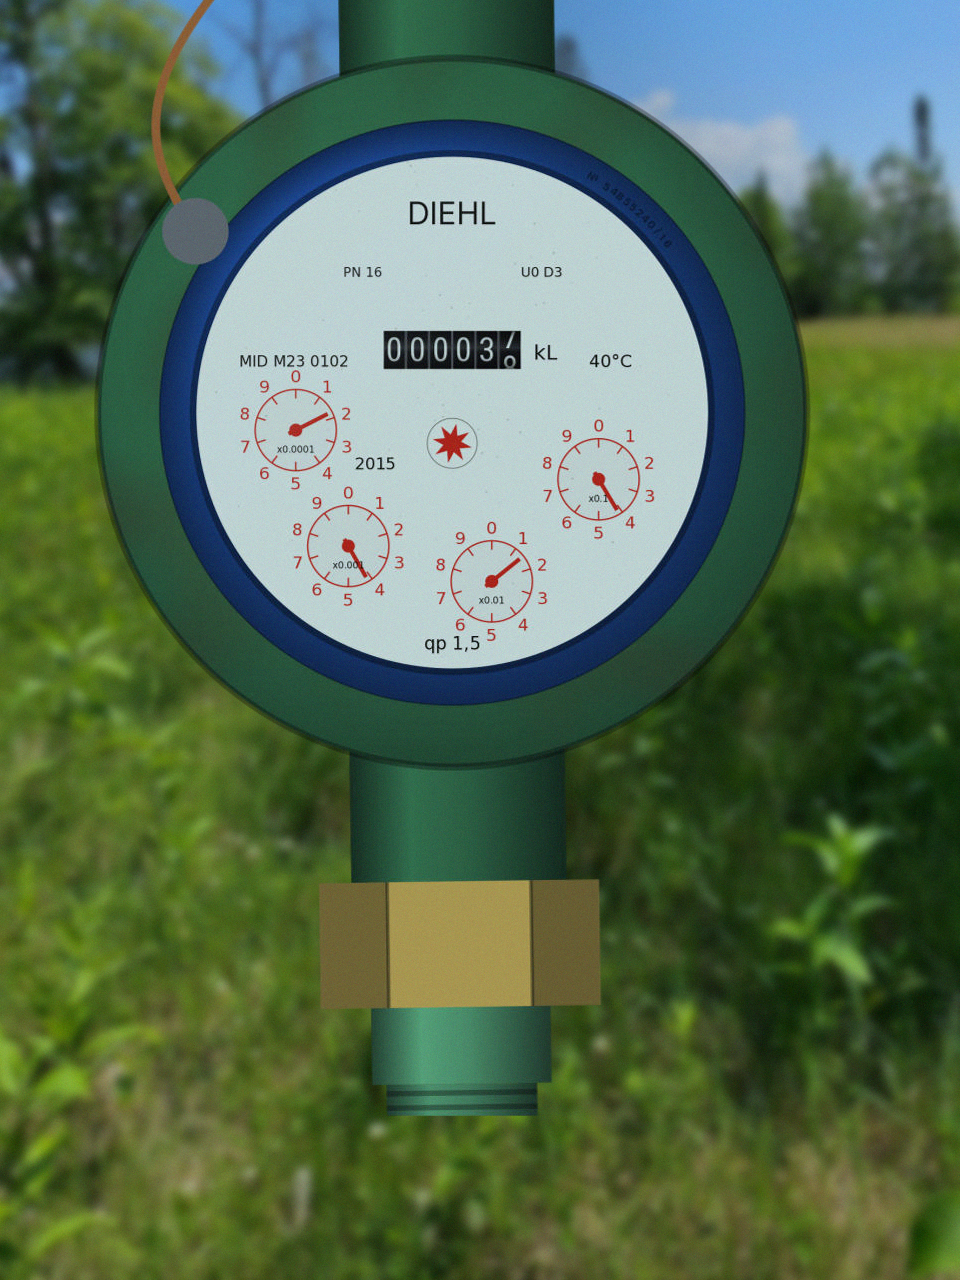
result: 37.4141 kL
